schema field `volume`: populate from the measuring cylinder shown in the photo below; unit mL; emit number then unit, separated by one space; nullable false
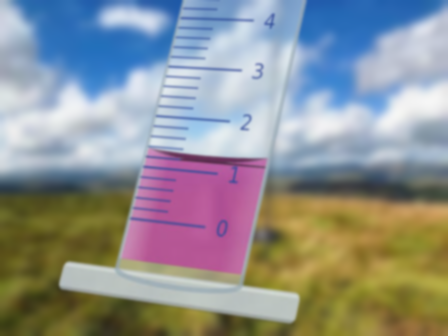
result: 1.2 mL
